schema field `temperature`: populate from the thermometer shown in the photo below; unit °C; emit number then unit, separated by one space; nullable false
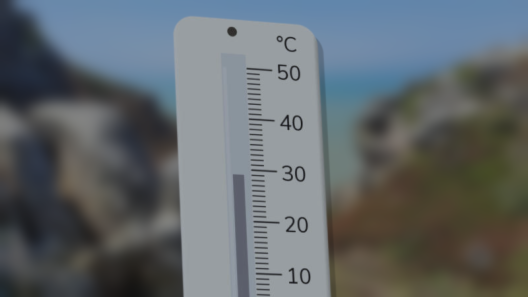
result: 29 °C
